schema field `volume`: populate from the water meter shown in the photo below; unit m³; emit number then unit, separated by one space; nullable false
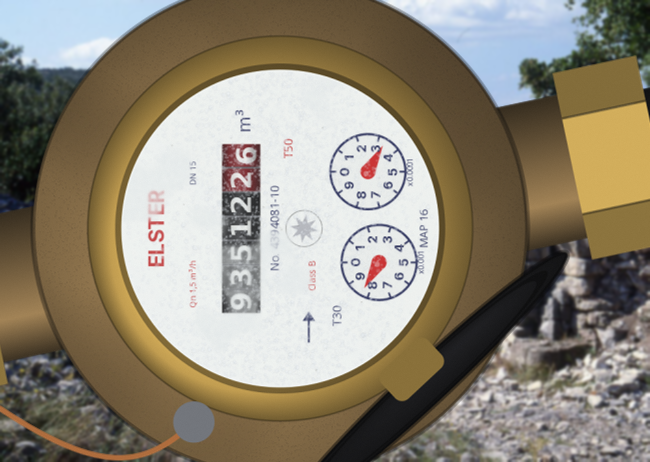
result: 93512.2583 m³
